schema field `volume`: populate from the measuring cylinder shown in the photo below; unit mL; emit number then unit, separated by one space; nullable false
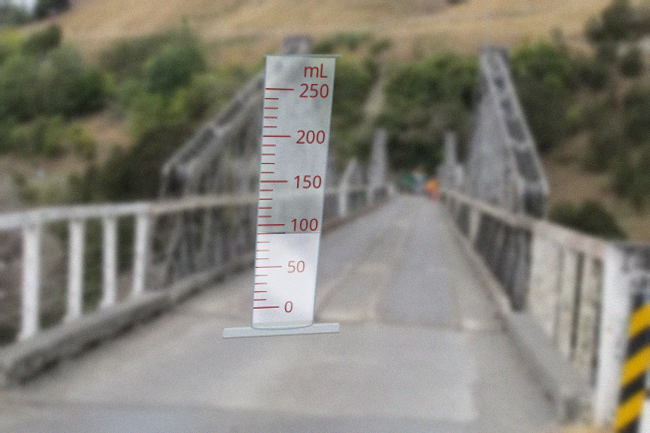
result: 90 mL
